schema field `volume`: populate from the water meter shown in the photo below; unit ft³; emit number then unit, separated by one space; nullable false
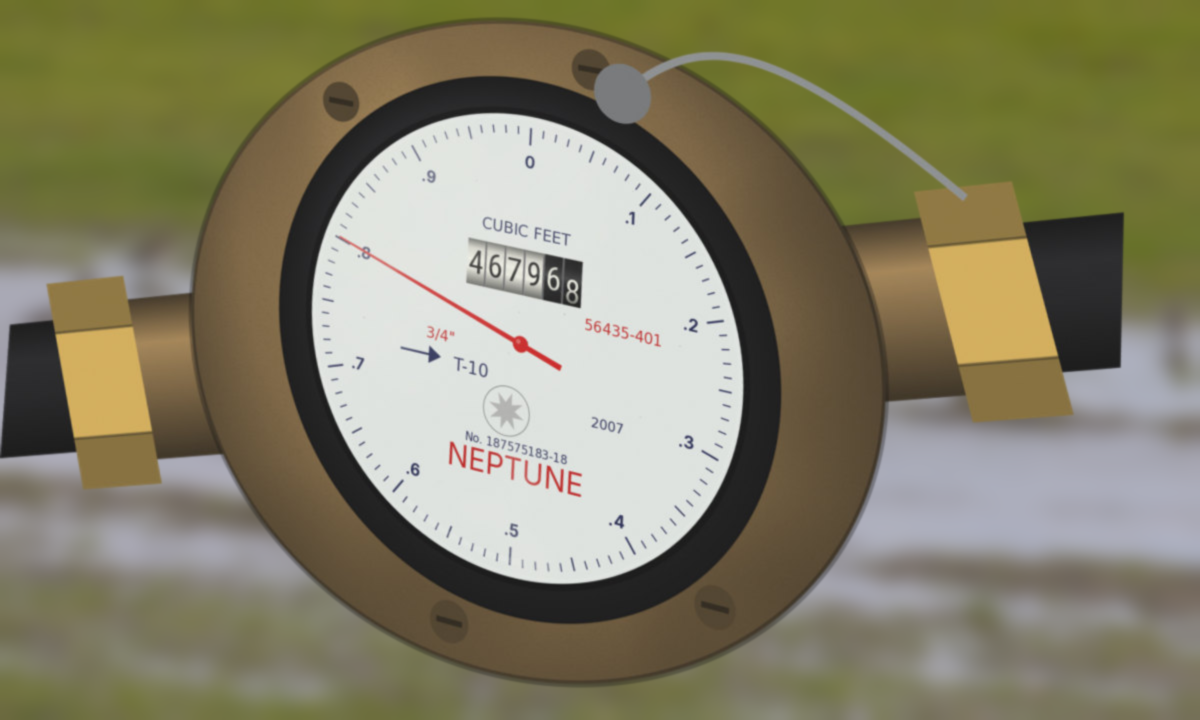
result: 467967.80 ft³
